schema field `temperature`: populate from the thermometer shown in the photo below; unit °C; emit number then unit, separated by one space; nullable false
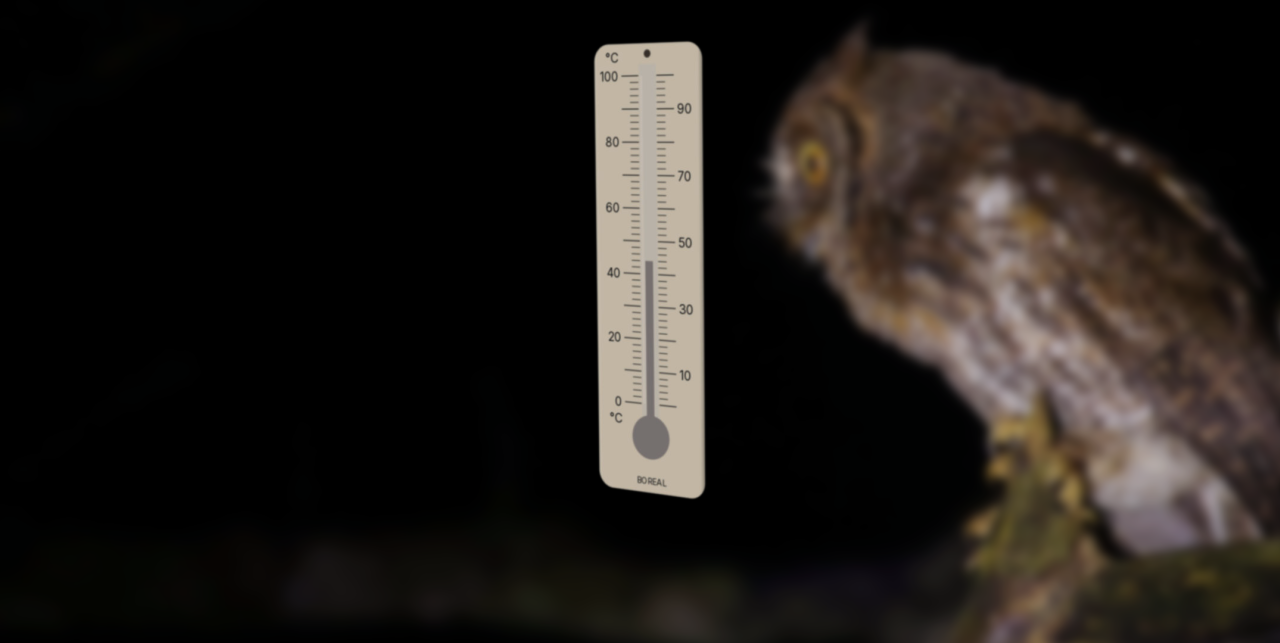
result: 44 °C
